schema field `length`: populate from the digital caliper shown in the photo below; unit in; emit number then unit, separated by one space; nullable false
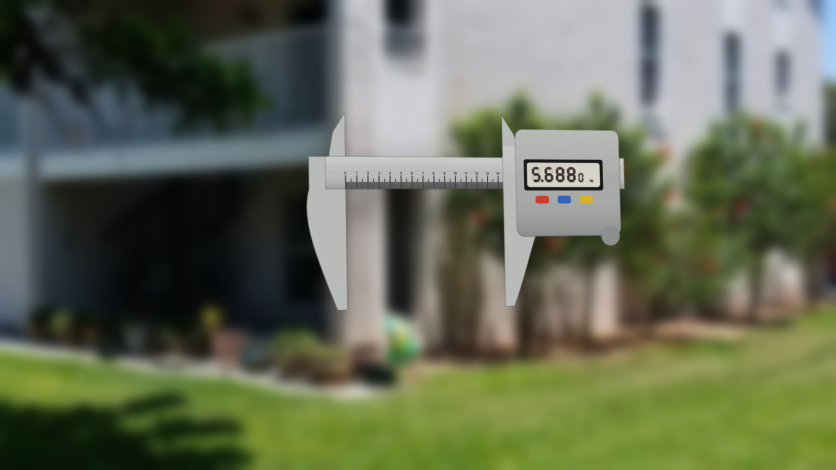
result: 5.6880 in
